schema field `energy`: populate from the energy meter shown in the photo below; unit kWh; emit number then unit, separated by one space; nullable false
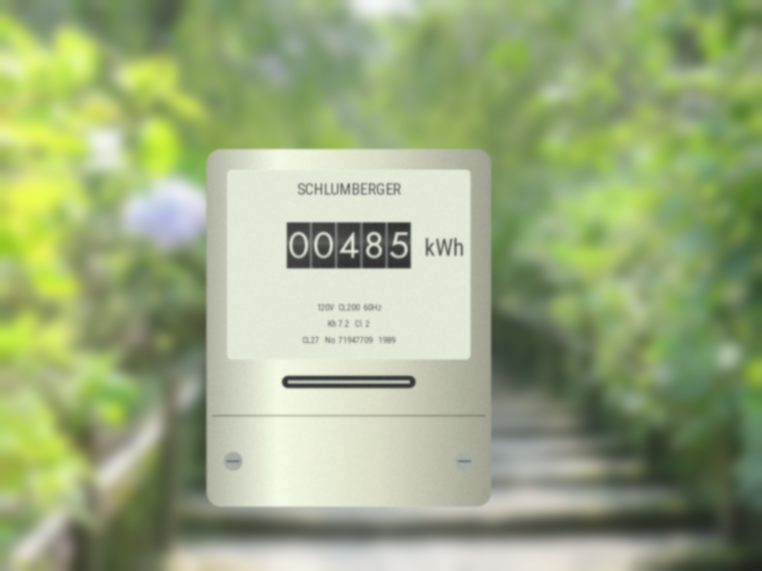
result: 485 kWh
